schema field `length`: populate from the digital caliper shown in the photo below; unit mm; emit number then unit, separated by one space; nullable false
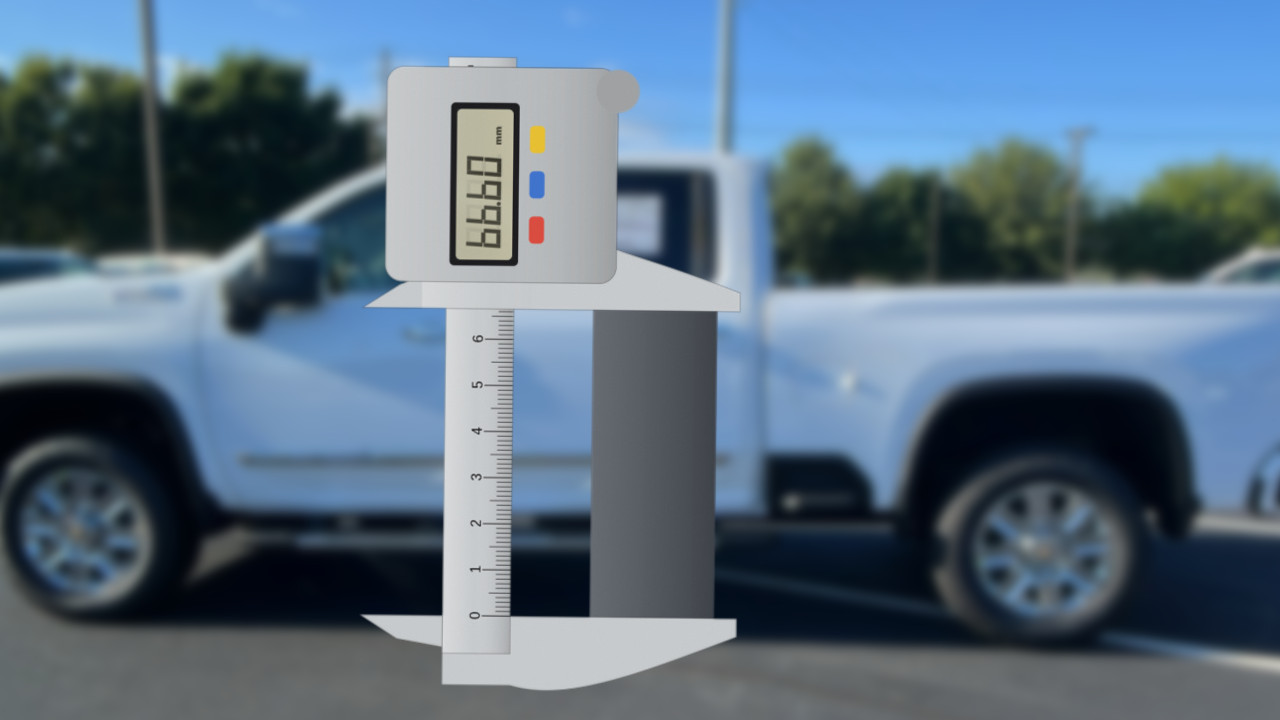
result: 66.60 mm
